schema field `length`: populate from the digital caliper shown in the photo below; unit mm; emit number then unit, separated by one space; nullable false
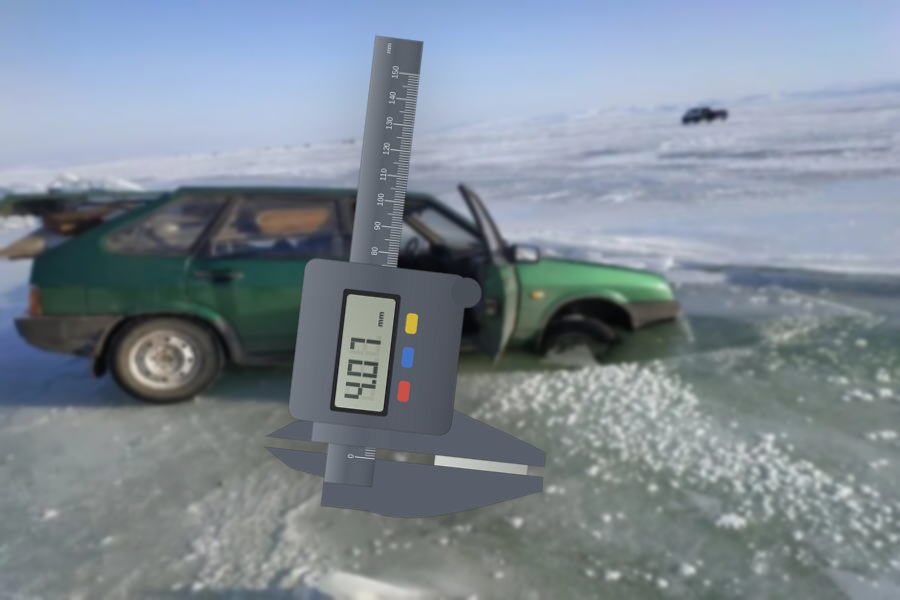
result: 4.07 mm
